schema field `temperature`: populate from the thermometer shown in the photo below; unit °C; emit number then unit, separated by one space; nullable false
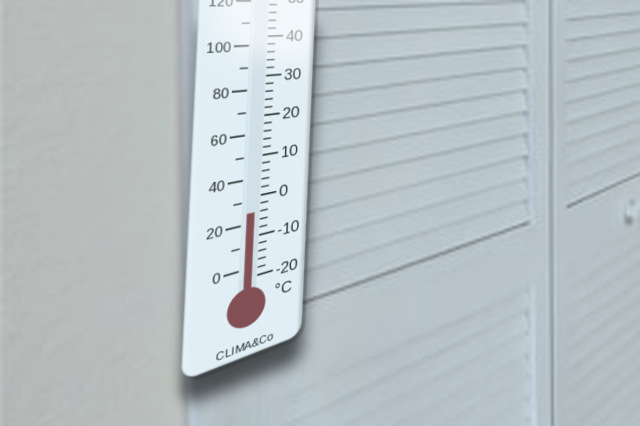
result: -4 °C
